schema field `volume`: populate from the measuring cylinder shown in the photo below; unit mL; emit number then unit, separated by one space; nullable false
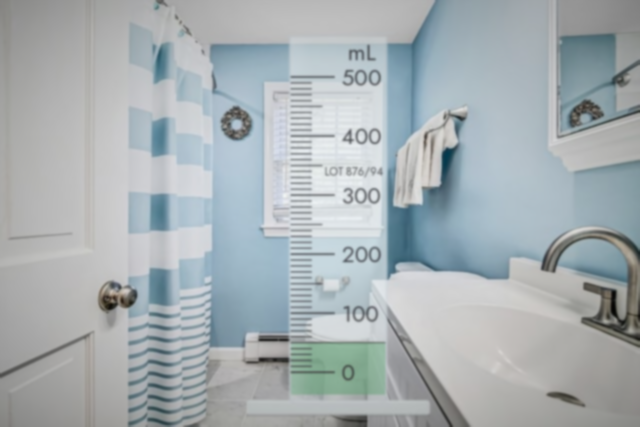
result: 50 mL
